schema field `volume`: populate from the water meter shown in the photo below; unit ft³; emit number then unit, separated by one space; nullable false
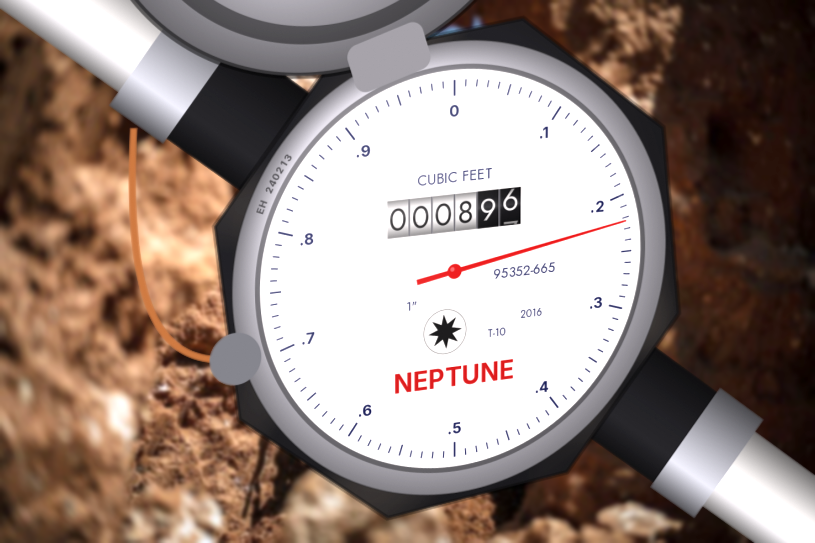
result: 896.22 ft³
